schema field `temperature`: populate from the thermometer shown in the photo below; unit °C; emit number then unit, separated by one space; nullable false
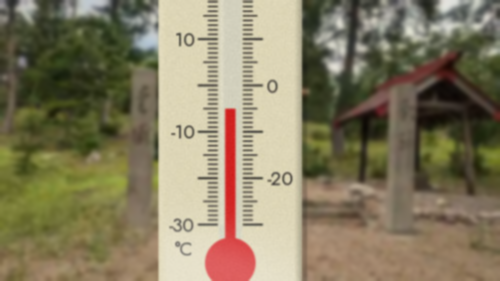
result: -5 °C
